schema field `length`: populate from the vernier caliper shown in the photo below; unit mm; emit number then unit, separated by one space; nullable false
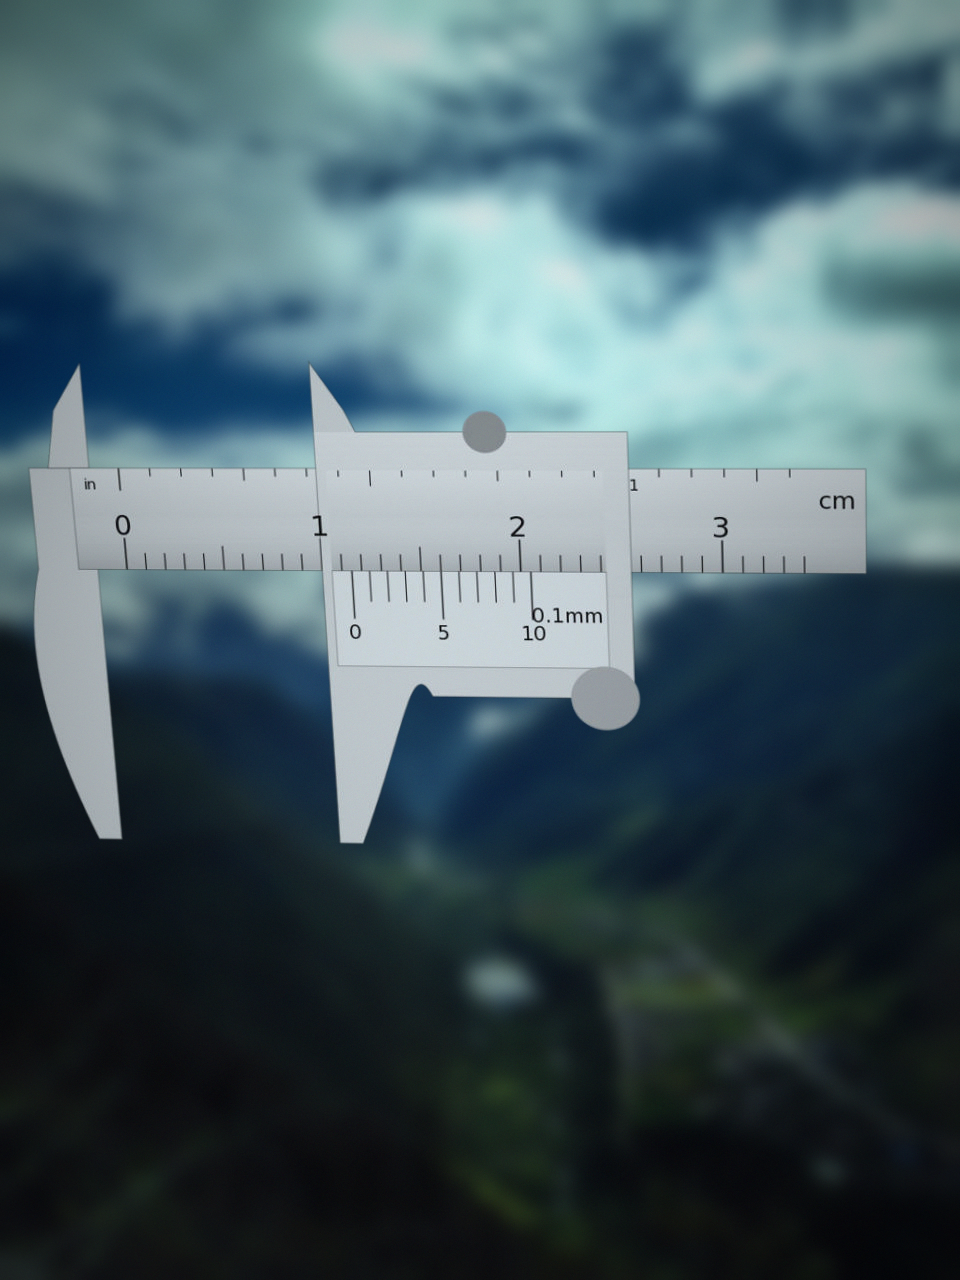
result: 11.5 mm
